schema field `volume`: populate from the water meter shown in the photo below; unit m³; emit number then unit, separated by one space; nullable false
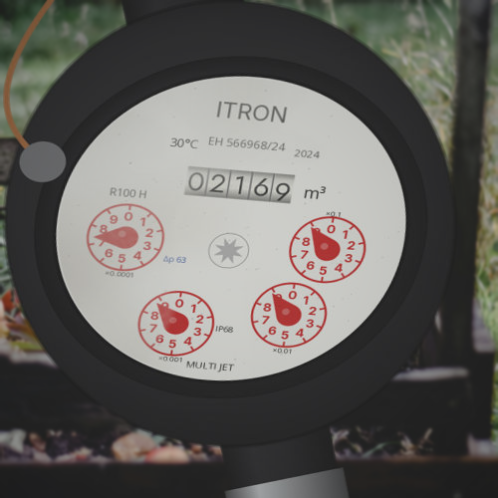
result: 2168.8887 m³
